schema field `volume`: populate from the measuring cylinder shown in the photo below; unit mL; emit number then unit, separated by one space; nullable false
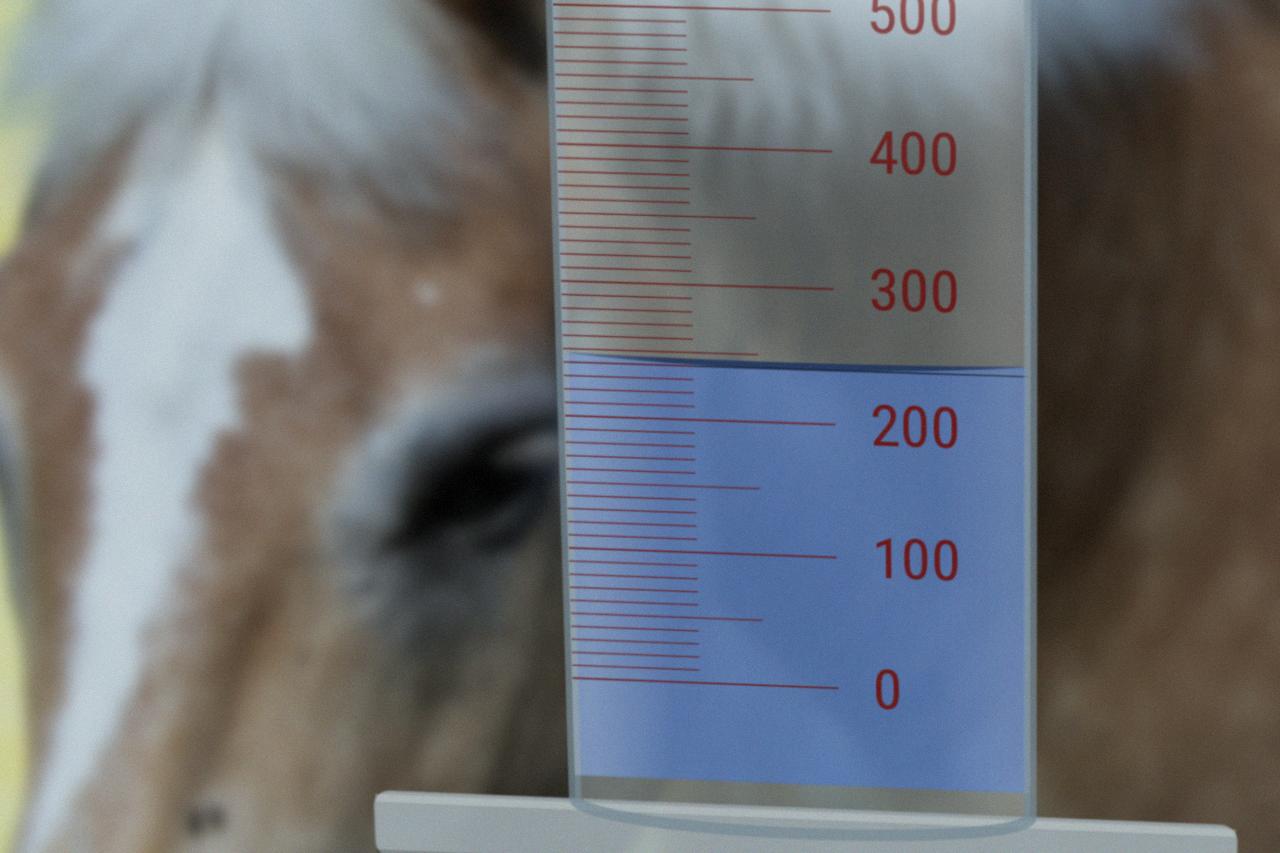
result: 240 mL
